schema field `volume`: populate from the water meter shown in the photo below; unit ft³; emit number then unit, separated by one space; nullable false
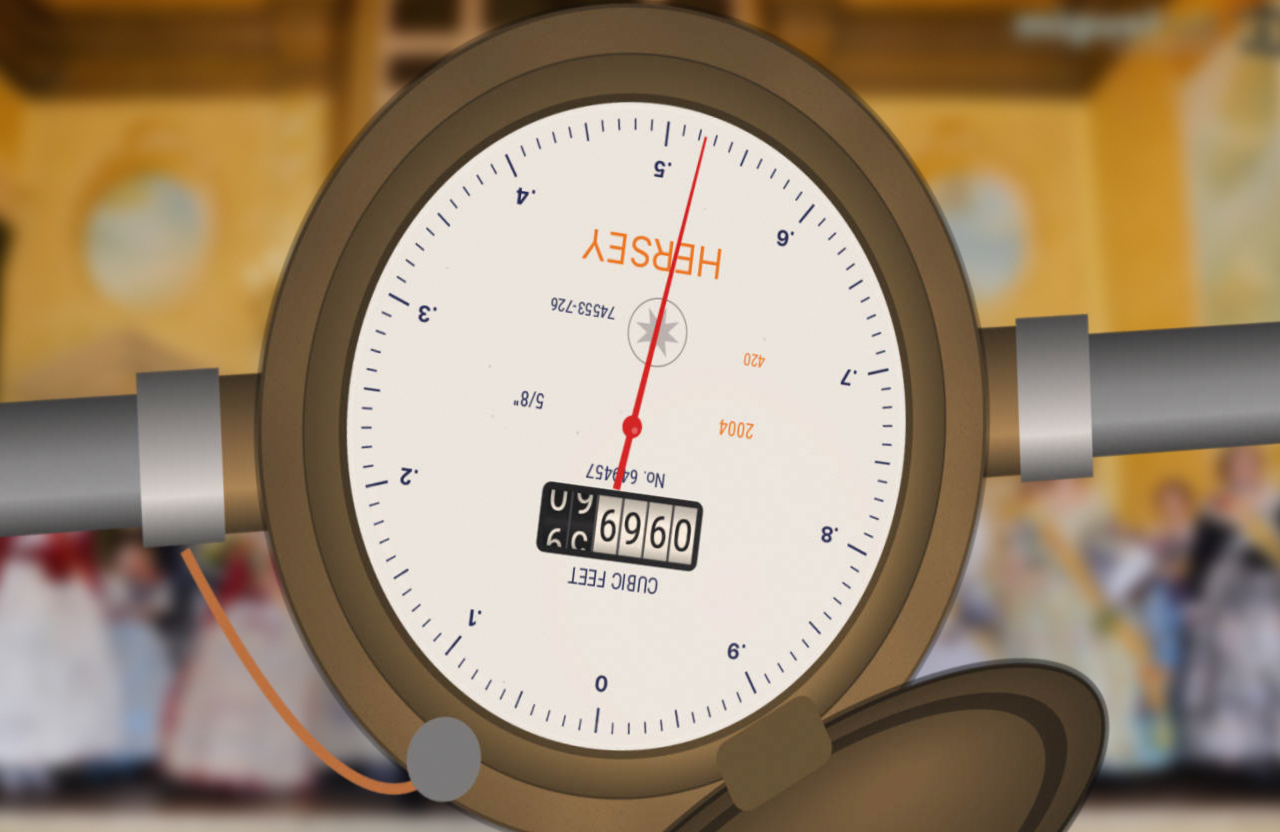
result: 96959.52 ft³
